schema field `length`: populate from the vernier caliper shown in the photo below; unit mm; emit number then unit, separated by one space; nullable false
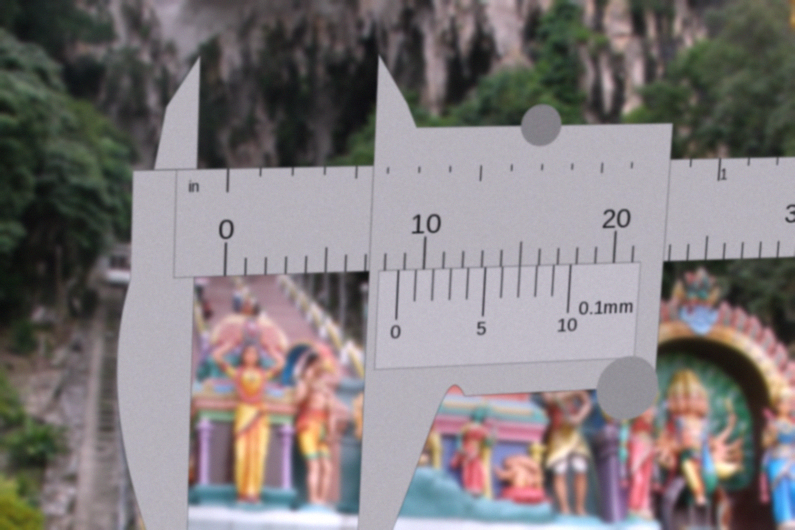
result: 8.7 mm
